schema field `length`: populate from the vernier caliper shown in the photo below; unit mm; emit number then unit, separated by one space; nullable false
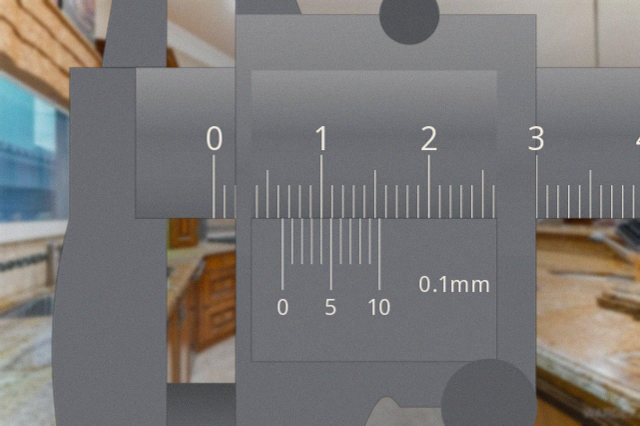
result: 6.4 mm
